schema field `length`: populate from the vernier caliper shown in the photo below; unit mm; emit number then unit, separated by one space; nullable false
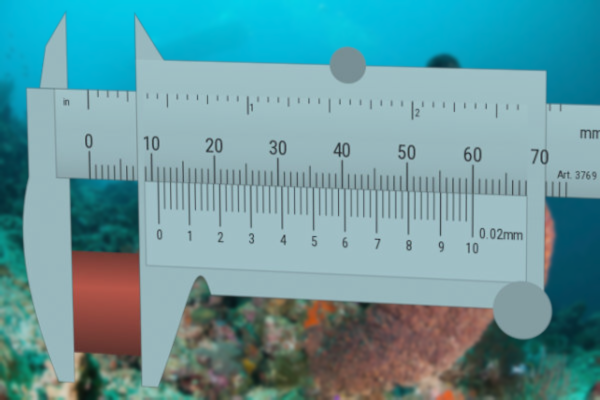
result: 11.0 mm
